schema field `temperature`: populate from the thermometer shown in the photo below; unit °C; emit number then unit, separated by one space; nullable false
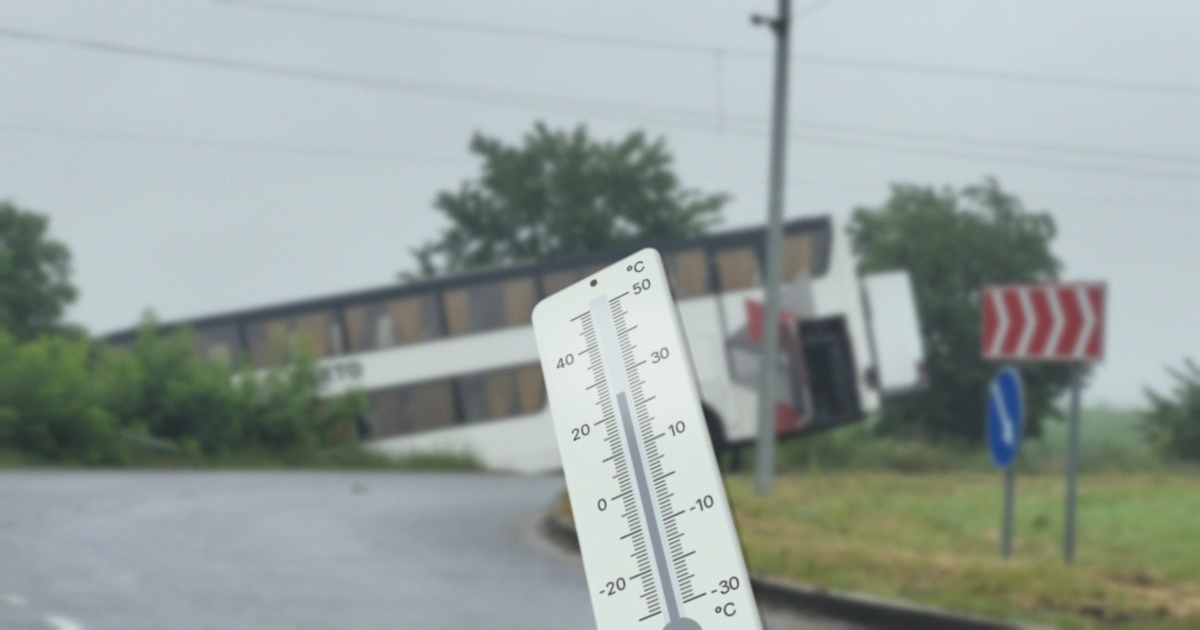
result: 25 °C
